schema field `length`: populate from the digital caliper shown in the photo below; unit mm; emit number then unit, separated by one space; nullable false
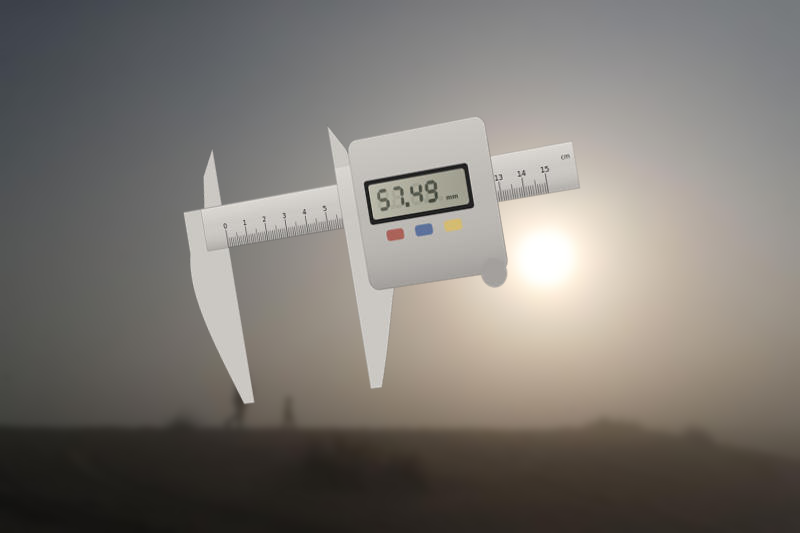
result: 57.49 mm
